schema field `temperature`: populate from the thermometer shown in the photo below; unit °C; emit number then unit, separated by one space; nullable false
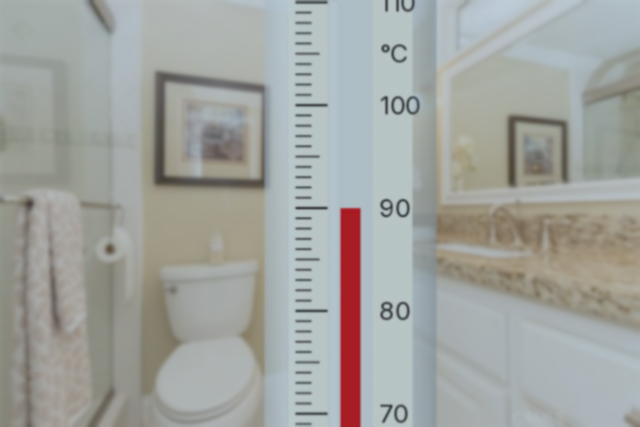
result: 90 °C
